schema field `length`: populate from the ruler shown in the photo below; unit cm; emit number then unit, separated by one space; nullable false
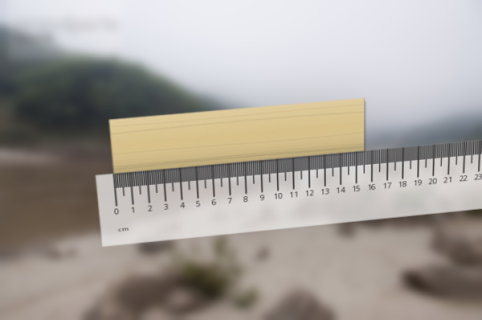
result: 15.5 cm
